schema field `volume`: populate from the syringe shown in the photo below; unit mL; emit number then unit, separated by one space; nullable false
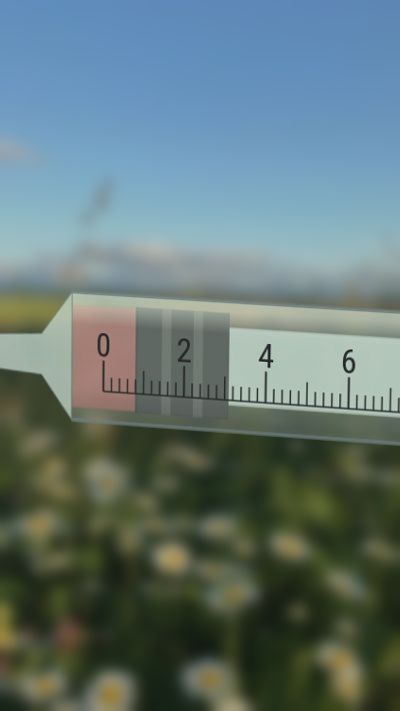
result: 0.8 mL
